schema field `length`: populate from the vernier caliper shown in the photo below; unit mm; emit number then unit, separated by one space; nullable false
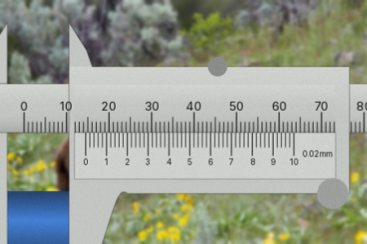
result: 14.5 mm
